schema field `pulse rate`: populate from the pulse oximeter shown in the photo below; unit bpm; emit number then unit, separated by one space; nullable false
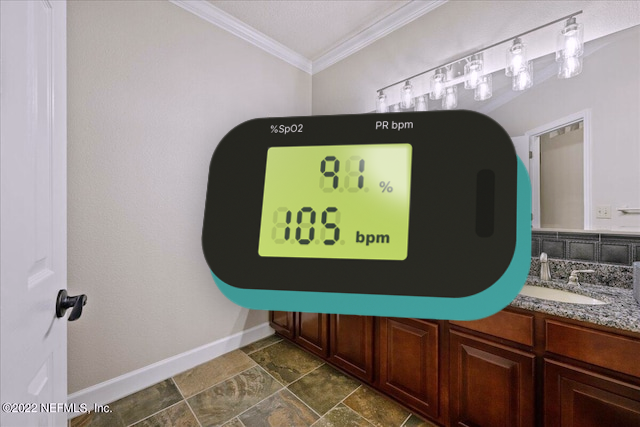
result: 105 bpm
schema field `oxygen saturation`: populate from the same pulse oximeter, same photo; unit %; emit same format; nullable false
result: 91 %
